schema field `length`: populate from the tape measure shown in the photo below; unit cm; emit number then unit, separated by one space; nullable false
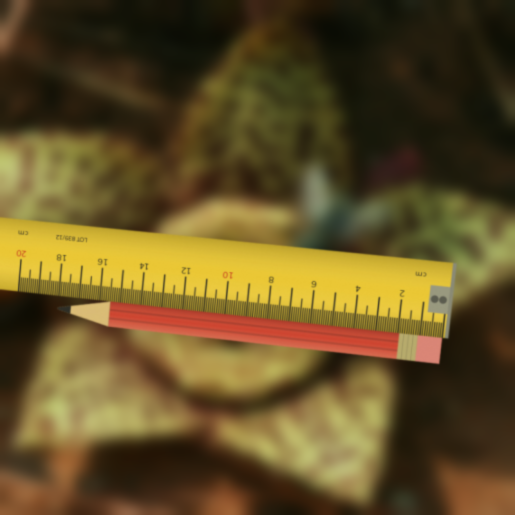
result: 18 cm
